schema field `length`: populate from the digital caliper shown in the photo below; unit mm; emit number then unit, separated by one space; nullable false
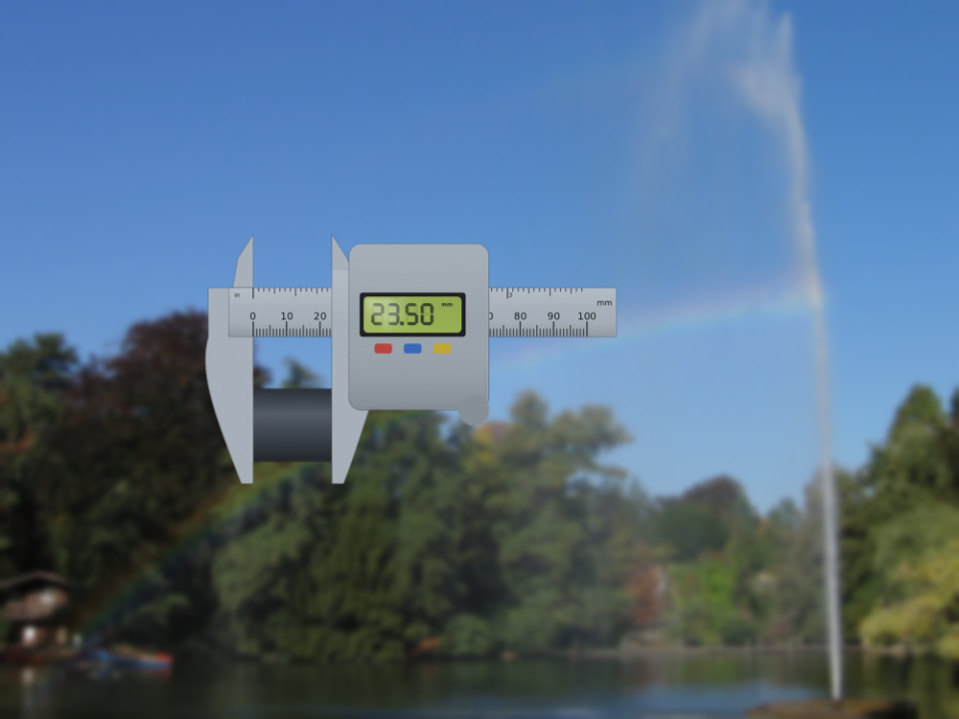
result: 23.50 mm
